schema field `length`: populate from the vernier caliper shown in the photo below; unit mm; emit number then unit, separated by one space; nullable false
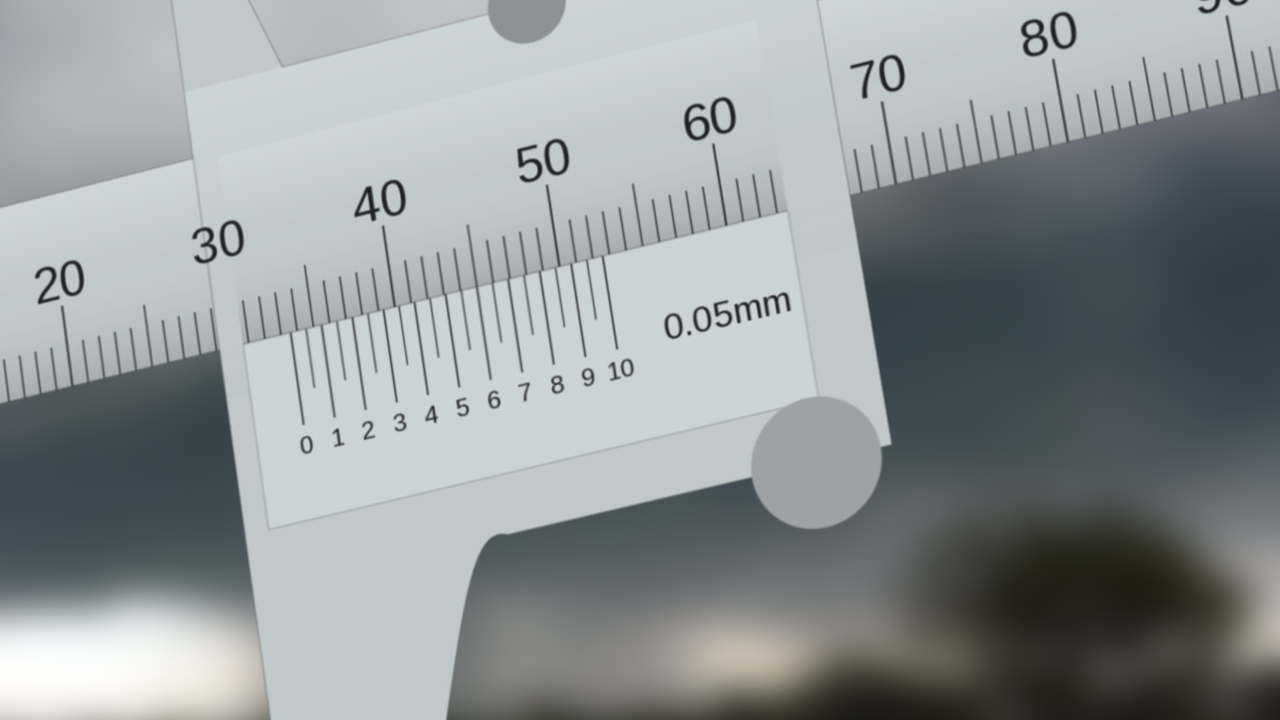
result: 33.6 mm
